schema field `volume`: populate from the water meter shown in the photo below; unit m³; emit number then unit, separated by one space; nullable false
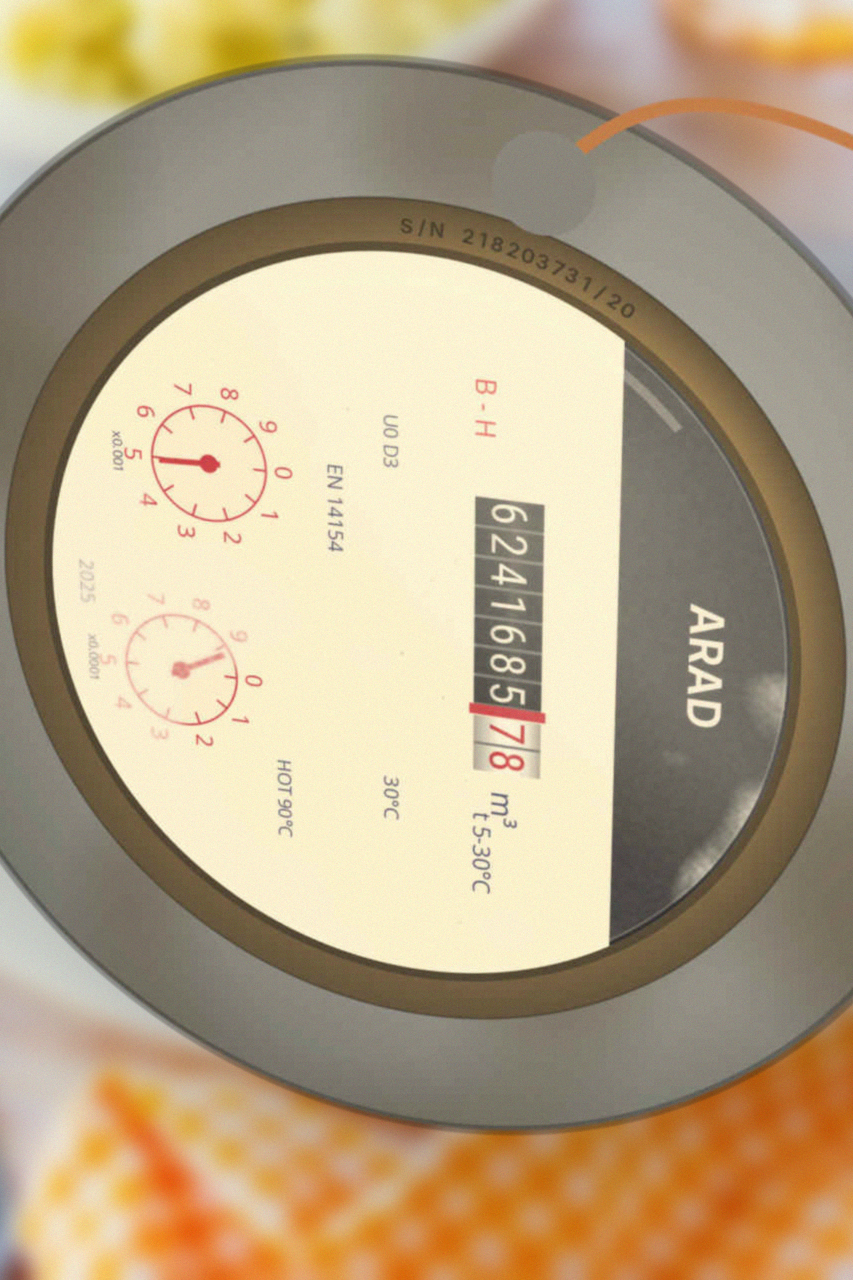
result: 6241685.7849 m³
